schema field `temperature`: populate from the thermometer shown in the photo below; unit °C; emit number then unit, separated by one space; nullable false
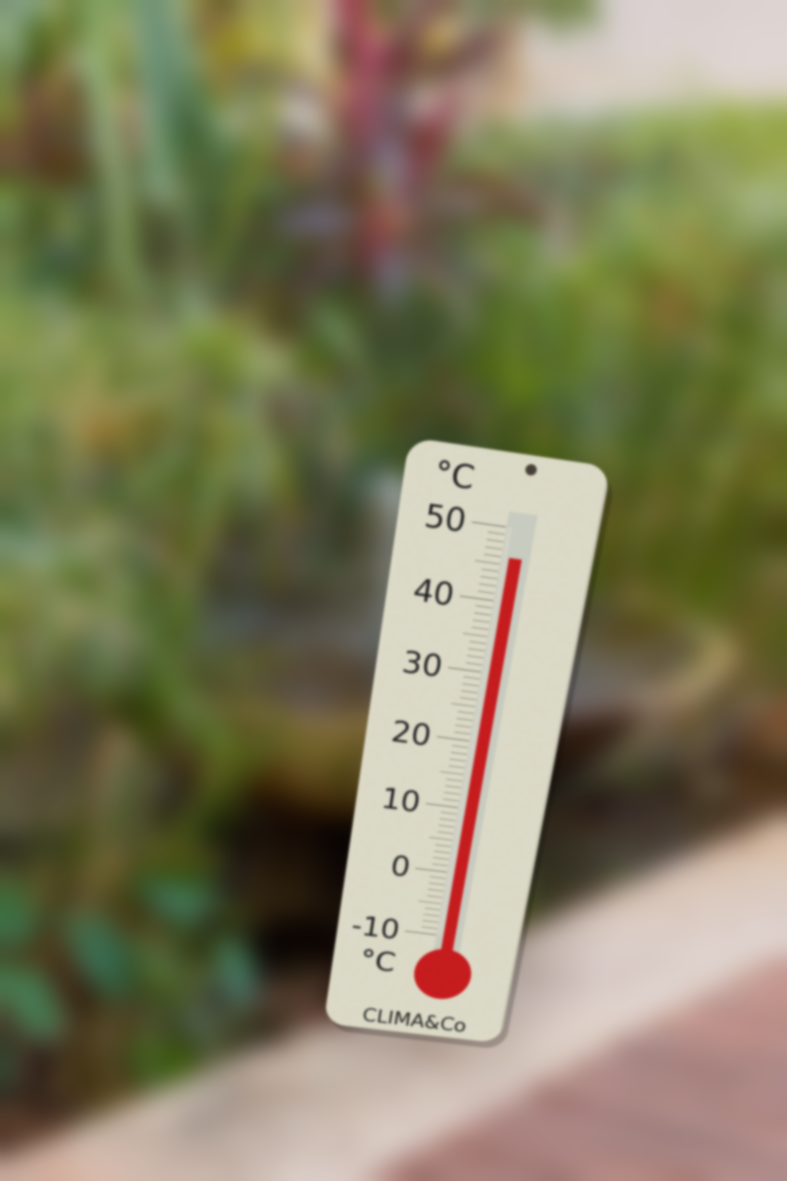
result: 46 °C
